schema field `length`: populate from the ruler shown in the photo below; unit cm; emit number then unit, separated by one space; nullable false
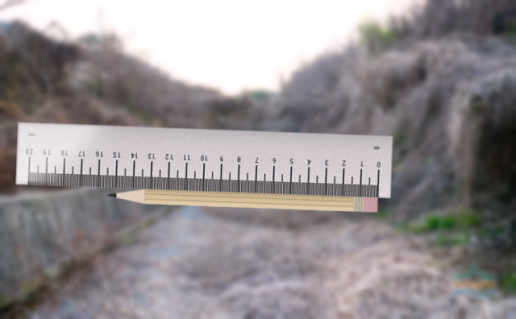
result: 15.5 cm
